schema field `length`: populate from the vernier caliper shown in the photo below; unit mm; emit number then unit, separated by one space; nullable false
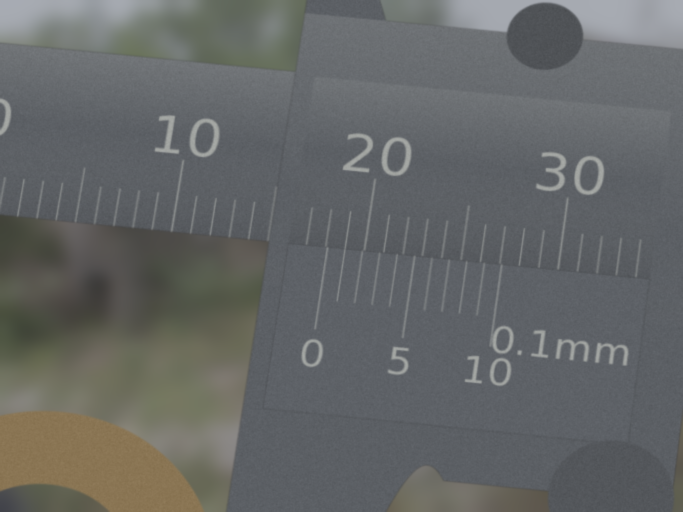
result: 18.1 mm
